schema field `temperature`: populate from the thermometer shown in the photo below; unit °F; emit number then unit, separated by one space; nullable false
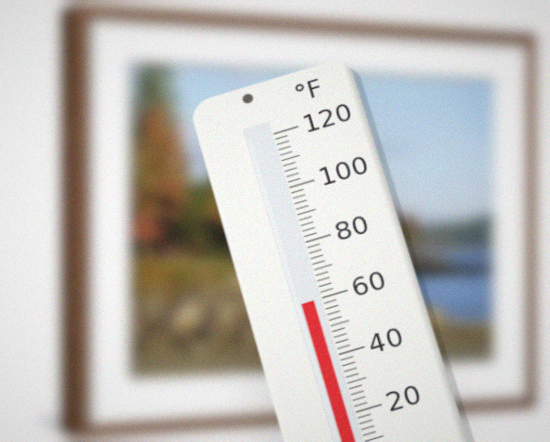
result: 60 °F
